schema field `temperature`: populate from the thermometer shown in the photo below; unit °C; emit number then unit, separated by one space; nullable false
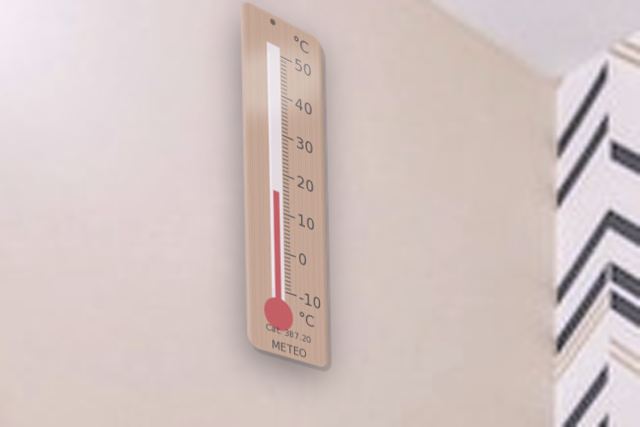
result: 15 °C
